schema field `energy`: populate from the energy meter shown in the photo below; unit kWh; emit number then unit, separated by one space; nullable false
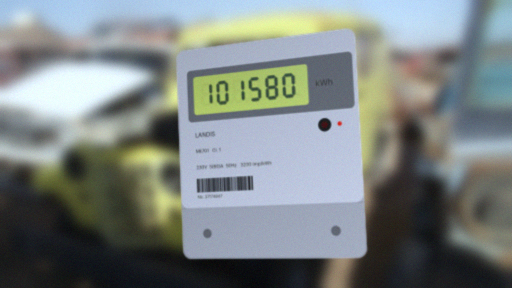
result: 101580 kWh
